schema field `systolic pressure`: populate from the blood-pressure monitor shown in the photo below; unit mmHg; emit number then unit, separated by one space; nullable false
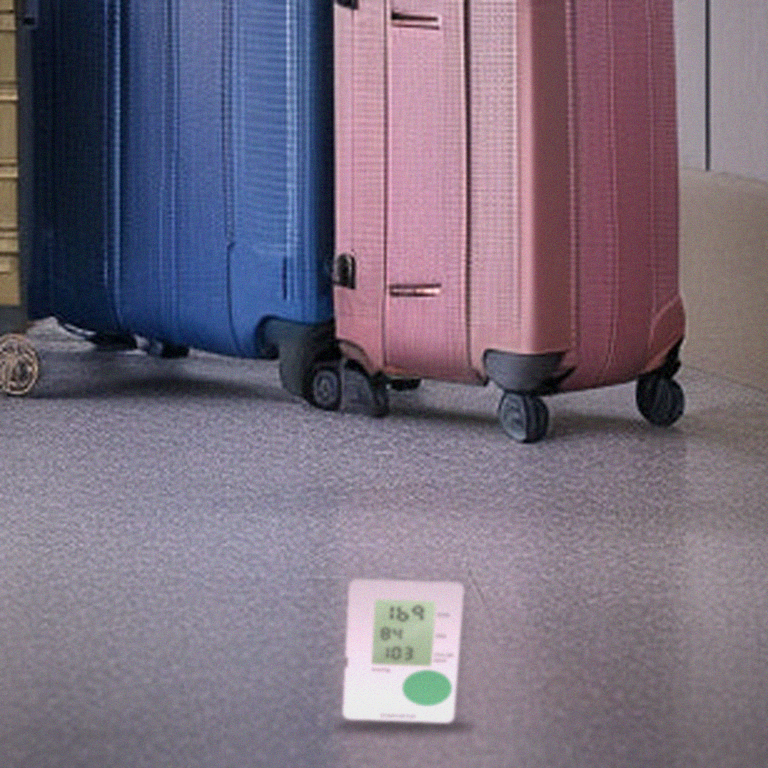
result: 169 mmHg
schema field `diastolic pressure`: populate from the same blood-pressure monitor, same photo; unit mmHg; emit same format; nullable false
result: 84 mmHg
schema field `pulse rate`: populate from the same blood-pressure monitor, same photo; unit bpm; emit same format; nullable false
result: 103 bpm
